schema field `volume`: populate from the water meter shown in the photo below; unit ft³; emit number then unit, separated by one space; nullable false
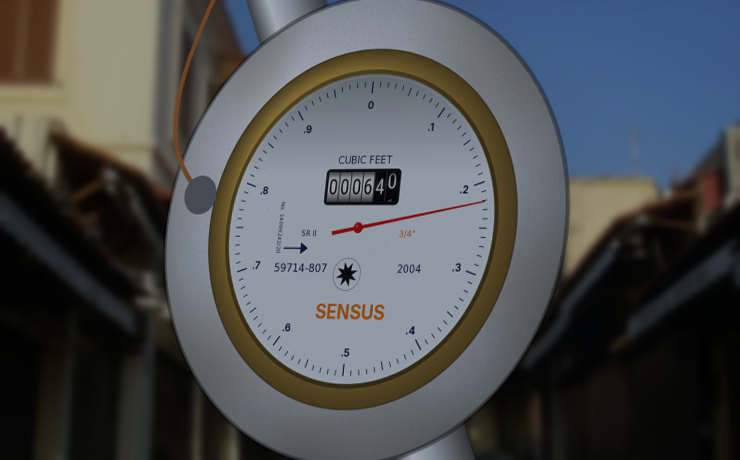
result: 640.22 ft³
